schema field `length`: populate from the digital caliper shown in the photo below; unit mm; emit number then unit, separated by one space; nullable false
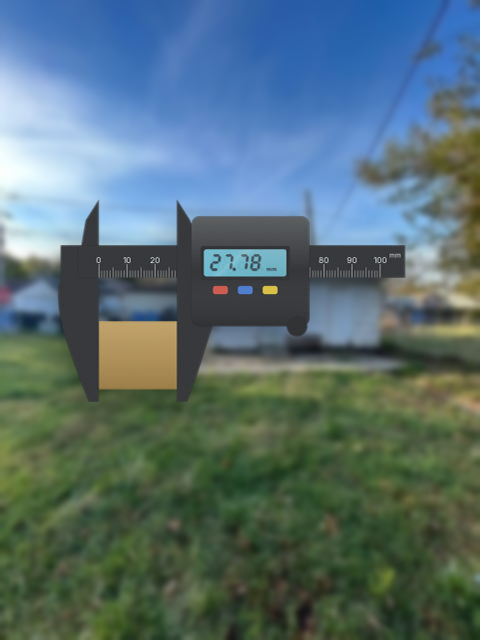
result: 27.78 mm
